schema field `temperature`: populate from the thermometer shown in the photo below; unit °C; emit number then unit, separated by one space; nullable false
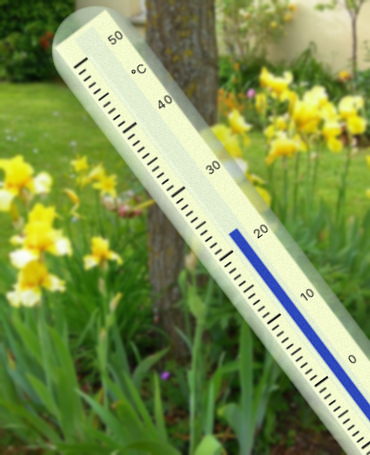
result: 22 °C
